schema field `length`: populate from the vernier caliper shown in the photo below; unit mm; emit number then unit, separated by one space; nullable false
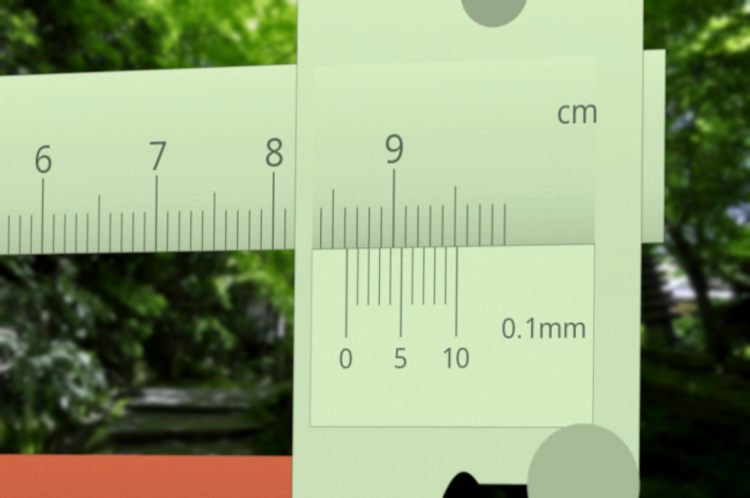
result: 86.2 mm
